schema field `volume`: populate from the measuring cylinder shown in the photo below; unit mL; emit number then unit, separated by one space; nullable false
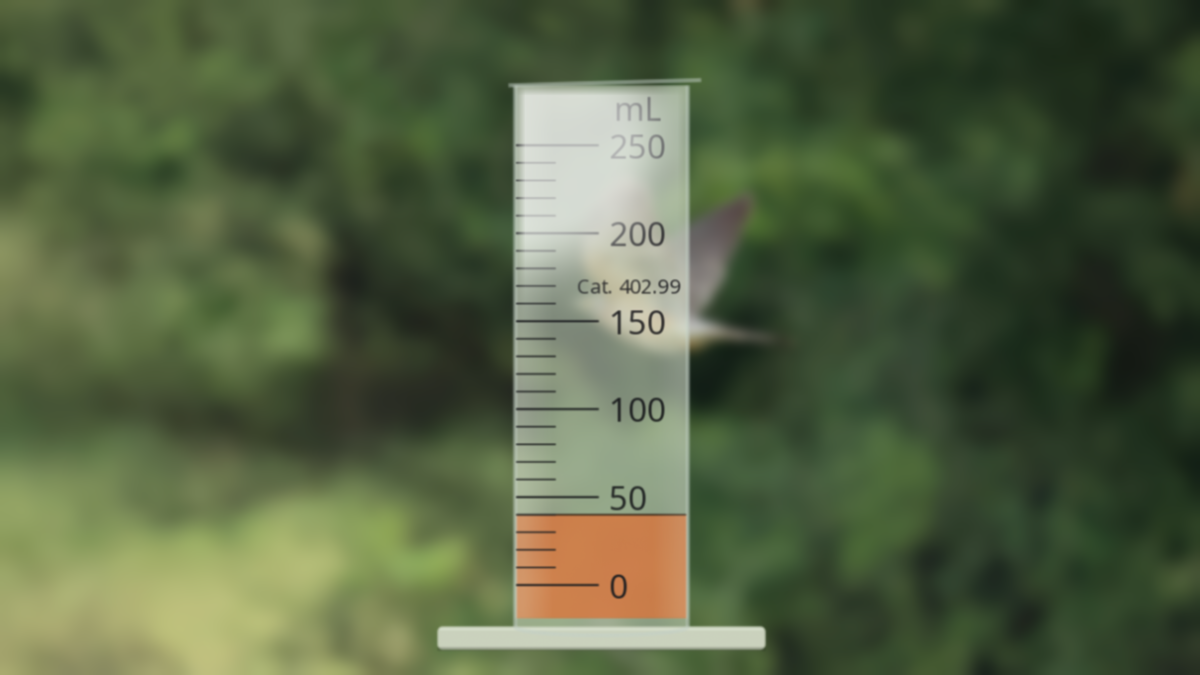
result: 40 mL
